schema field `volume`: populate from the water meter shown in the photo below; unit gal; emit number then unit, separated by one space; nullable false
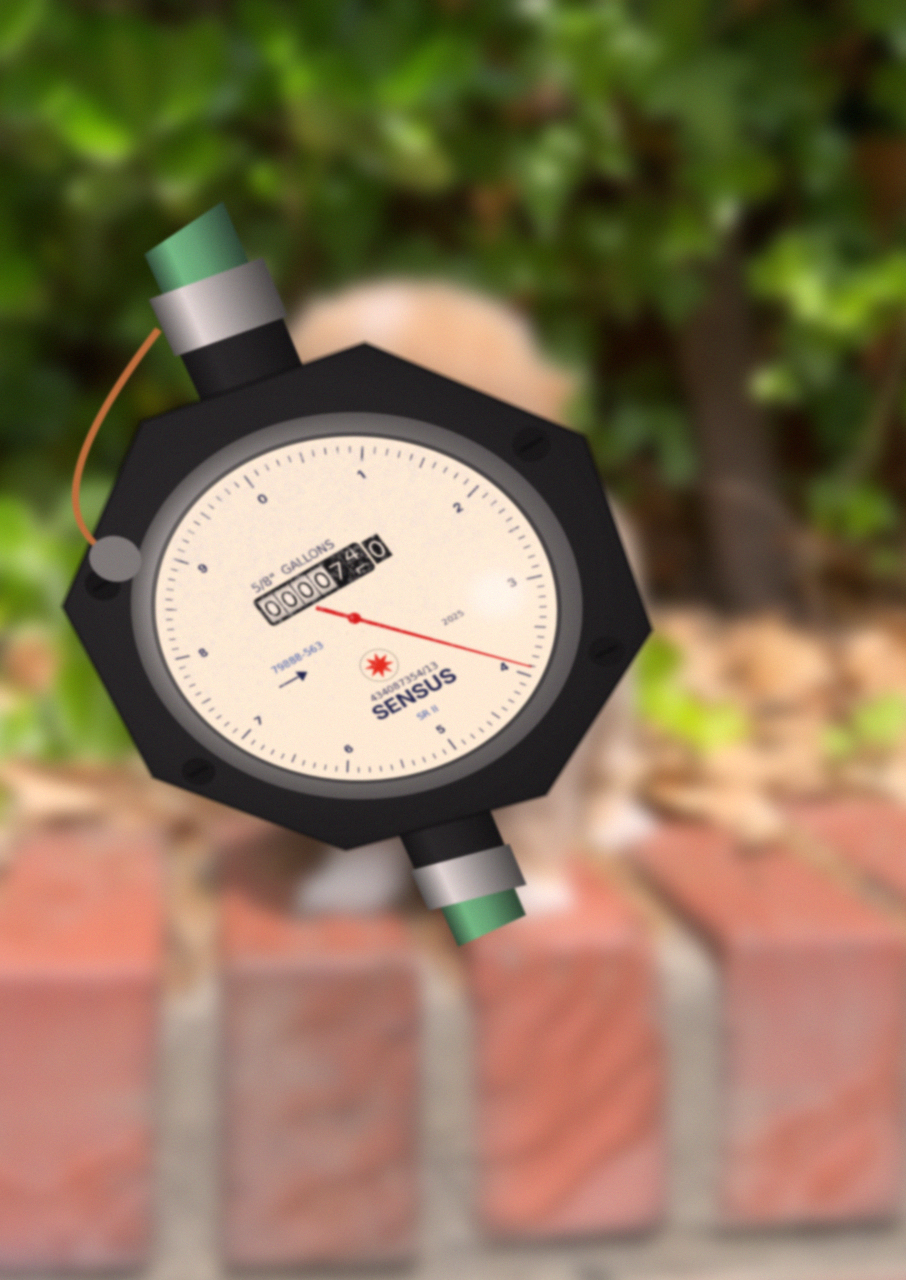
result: 743.9 gal
